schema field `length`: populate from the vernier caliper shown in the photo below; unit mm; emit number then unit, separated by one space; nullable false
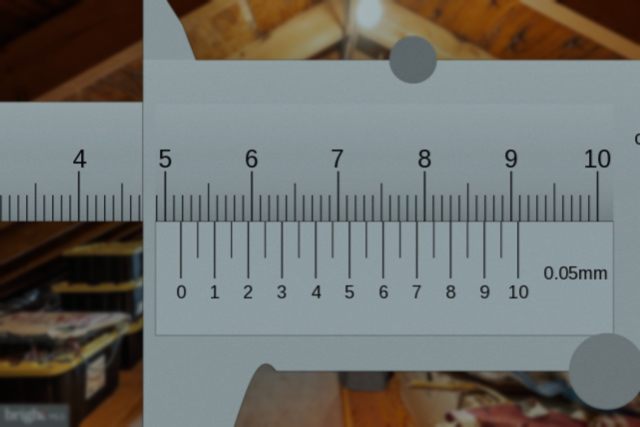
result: 51.8 mm
